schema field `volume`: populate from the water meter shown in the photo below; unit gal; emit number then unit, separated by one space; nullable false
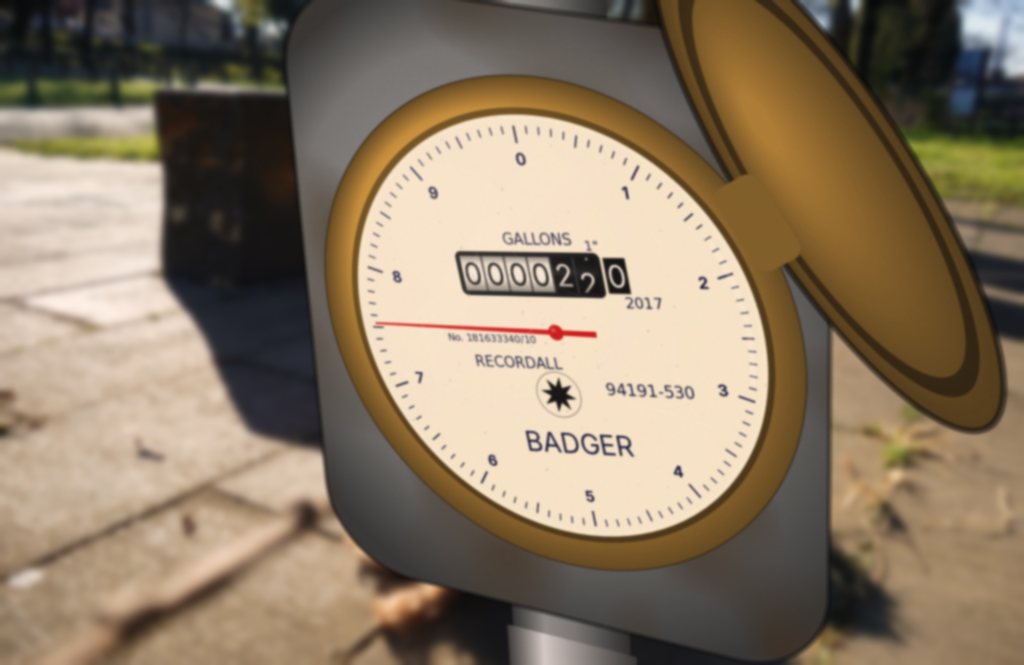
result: 217.5 gal
